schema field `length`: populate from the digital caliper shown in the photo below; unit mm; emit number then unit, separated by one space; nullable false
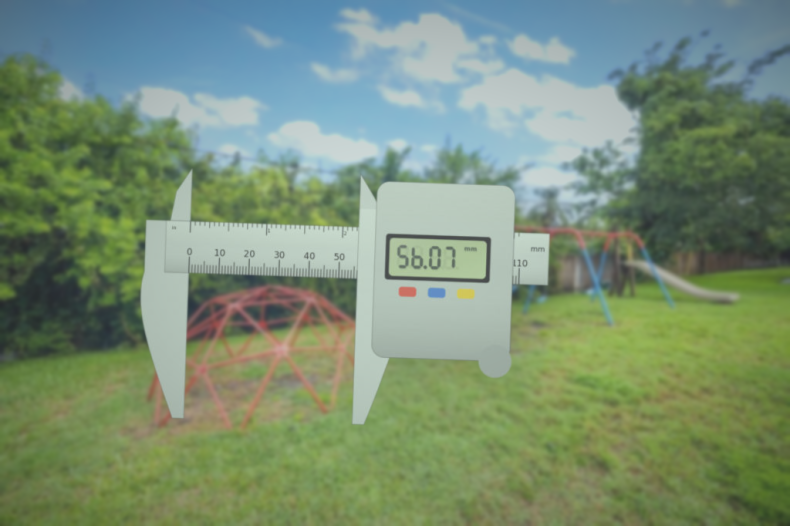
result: 56.07 mm
